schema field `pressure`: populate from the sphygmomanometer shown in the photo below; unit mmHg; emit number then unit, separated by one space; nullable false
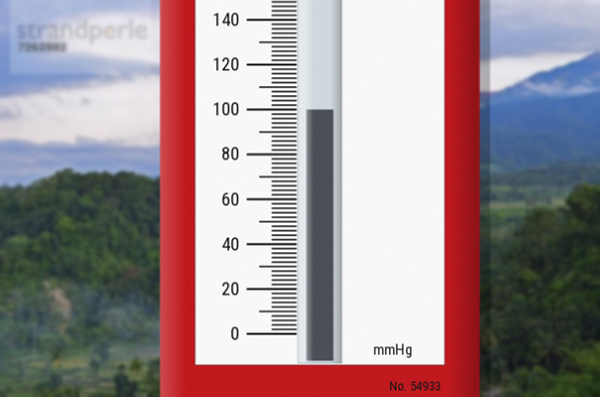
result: 100 mmHg
